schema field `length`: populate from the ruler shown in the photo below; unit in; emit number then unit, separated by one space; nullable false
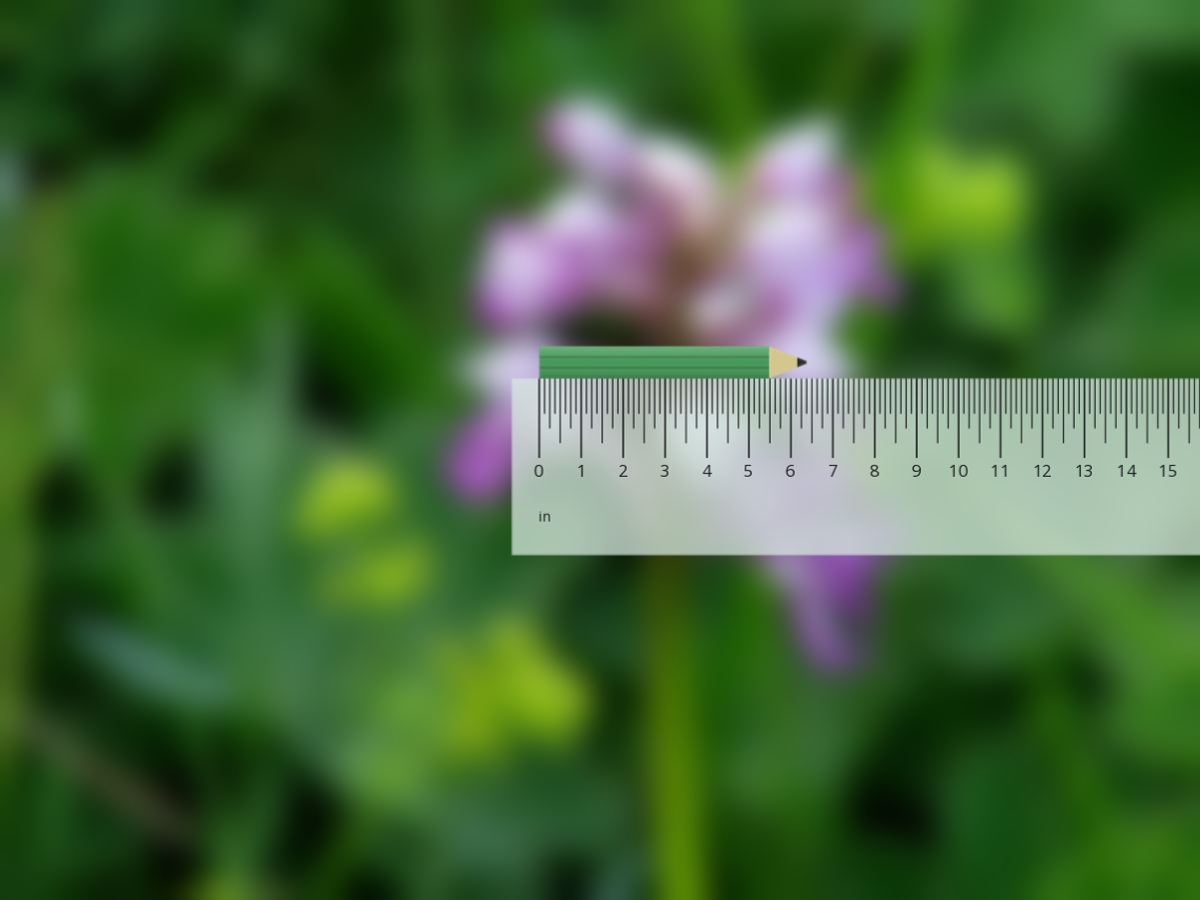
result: 6.375 in
